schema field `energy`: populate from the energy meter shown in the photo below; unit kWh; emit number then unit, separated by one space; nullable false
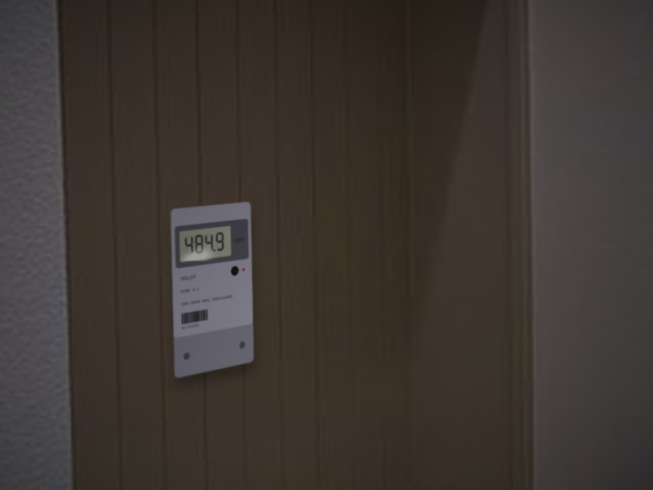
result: 484.9 kWh
